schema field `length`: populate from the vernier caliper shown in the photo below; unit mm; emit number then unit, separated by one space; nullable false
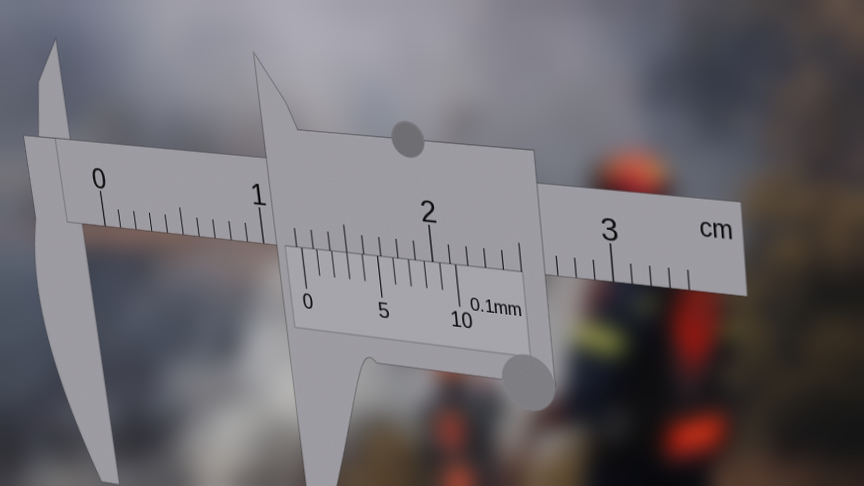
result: 12.3 mm
